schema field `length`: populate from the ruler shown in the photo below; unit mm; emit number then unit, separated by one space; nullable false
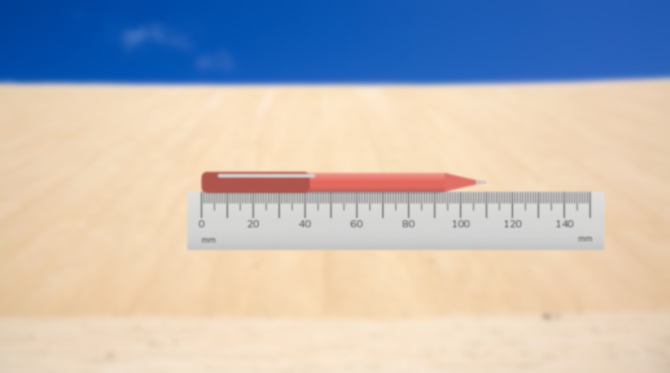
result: 110 mm
